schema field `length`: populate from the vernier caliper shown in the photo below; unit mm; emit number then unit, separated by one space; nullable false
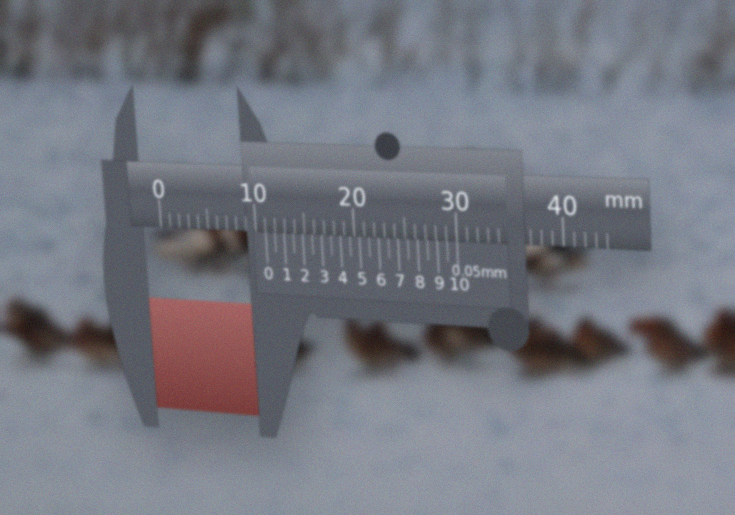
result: 11.0 mm
